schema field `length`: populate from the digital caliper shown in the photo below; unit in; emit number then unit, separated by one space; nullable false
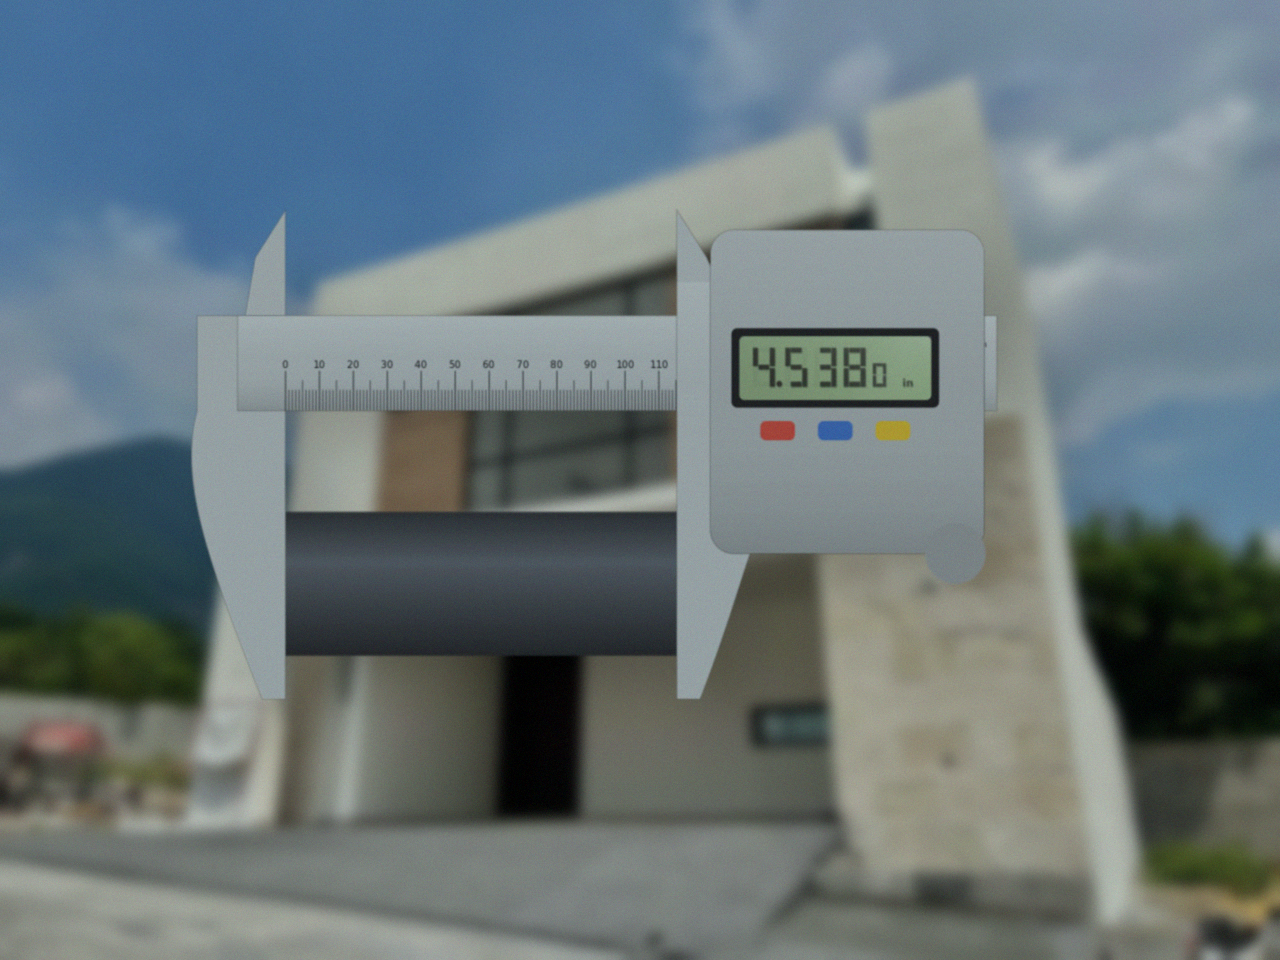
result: 4.5380 in
